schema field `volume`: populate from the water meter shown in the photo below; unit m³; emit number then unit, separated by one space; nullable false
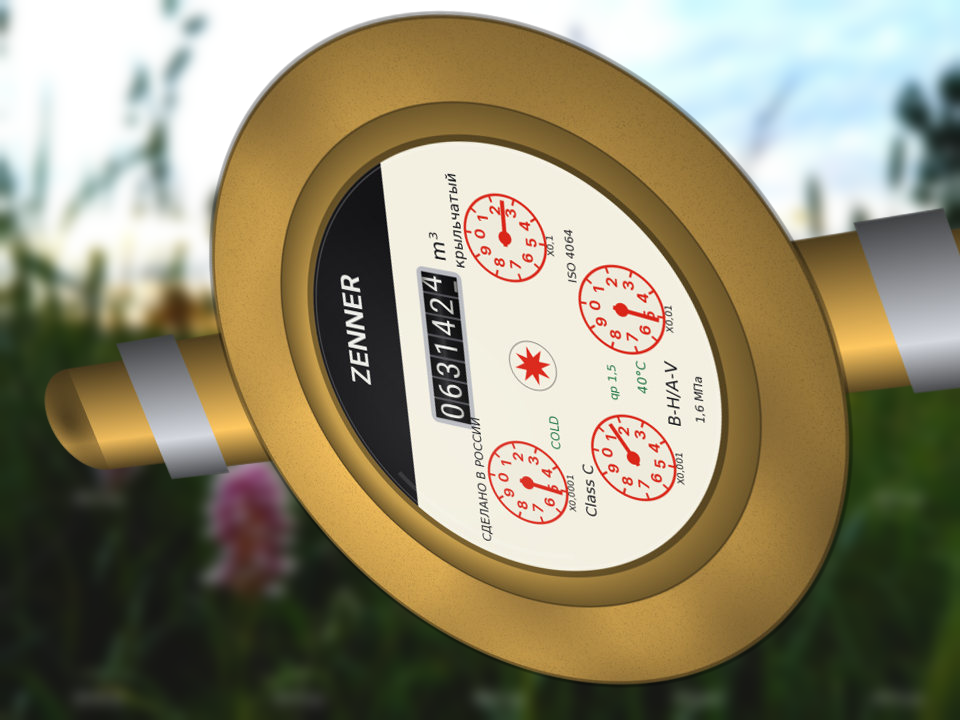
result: 631424.2515 m³
